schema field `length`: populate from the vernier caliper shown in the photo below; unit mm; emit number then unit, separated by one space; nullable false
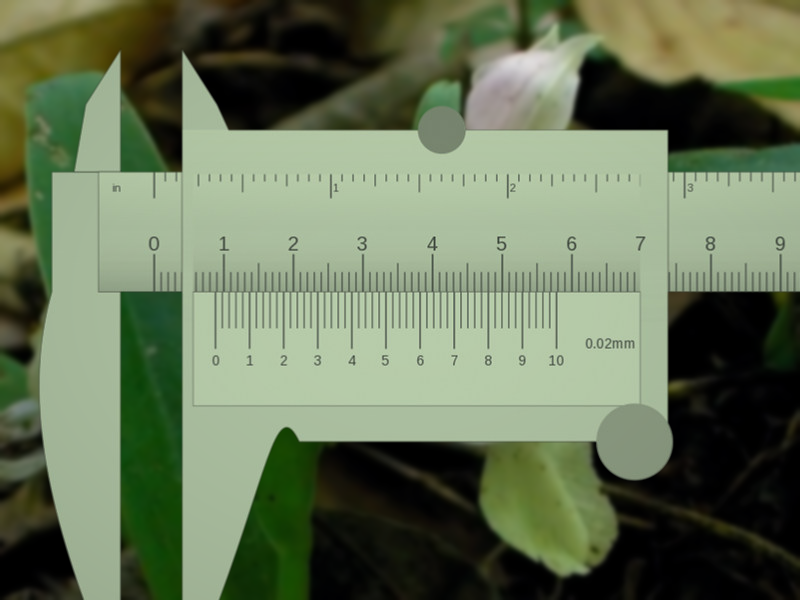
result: 8.8 mm
